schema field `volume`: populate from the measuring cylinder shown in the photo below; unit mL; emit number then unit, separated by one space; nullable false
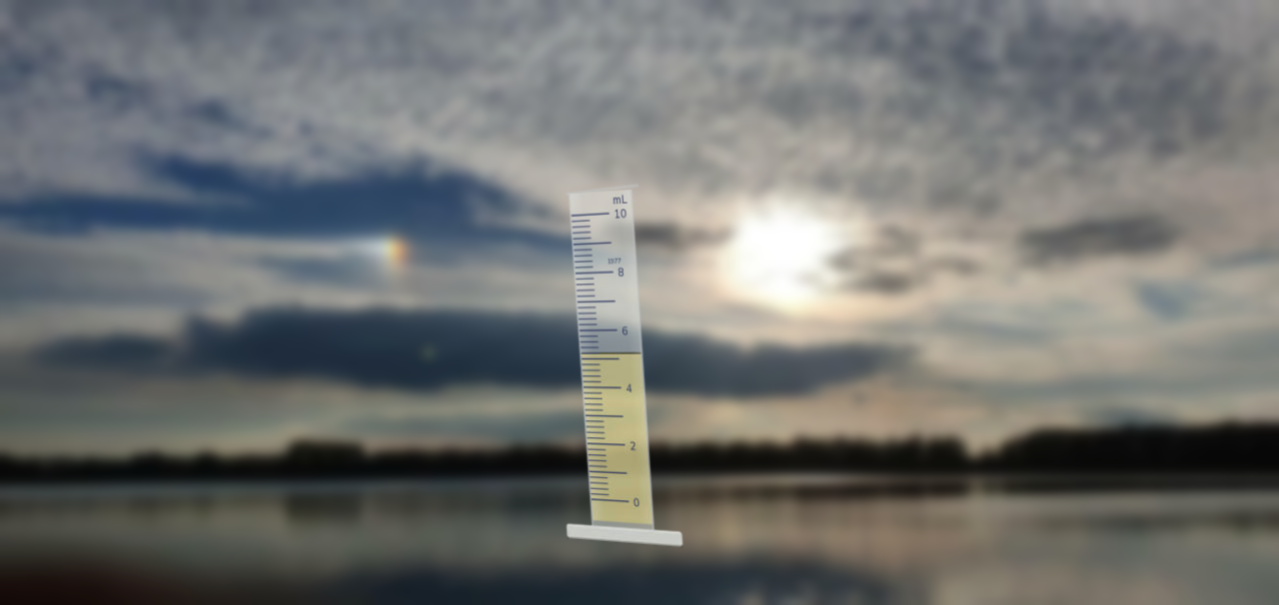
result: 5.2 mL
